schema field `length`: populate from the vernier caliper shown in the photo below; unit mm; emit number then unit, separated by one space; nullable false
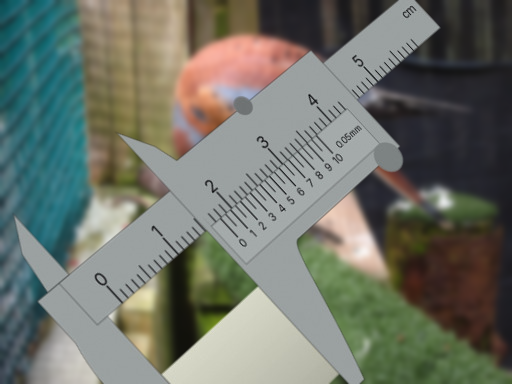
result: 17.8 mm
